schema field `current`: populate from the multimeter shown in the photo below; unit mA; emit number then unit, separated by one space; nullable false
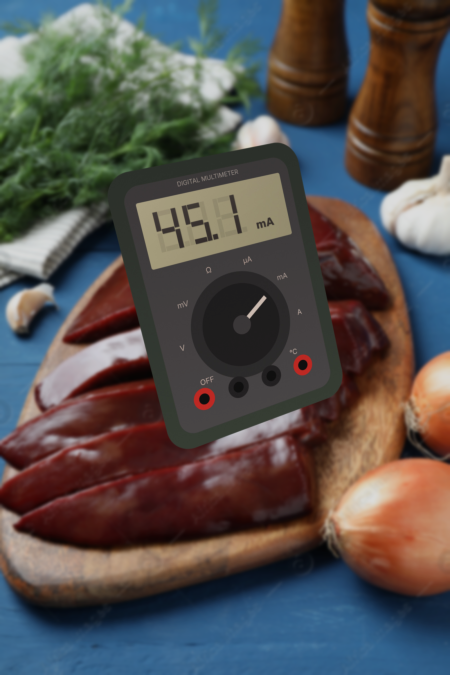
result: 45.1 mA
